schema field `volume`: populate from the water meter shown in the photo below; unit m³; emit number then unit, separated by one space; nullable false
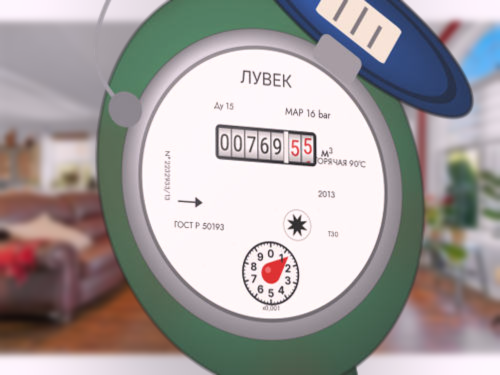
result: 769.551 m³
